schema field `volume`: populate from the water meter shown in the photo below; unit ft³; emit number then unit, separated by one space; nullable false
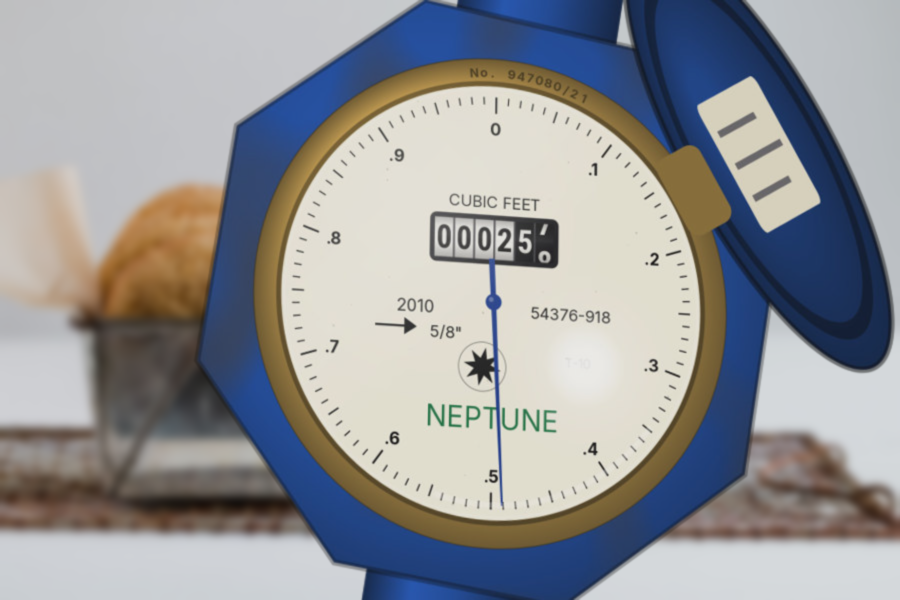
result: 257.49 ft³
